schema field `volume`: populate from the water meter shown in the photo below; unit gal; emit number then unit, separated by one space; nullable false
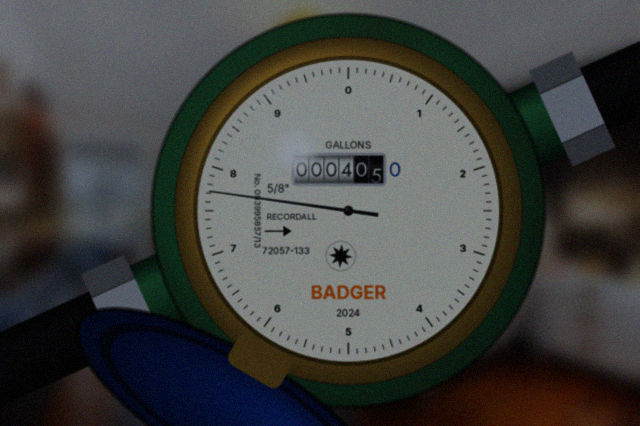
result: 4047.7 gal
